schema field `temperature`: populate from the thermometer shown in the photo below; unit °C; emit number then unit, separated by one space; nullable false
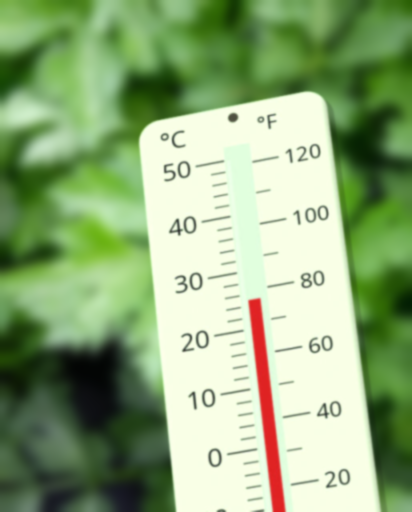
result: 25 °C
